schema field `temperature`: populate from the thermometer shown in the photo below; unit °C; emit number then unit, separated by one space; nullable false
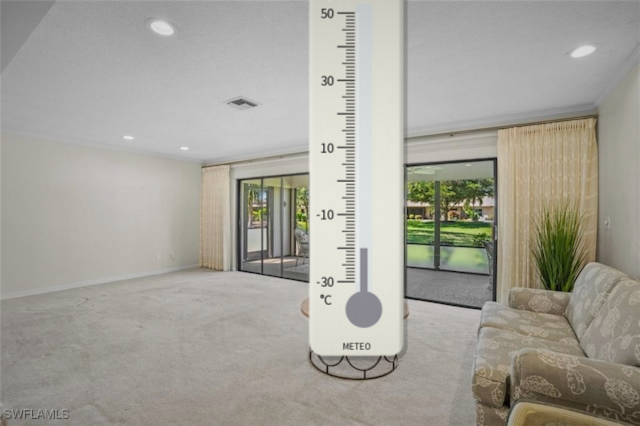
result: -20 °C
